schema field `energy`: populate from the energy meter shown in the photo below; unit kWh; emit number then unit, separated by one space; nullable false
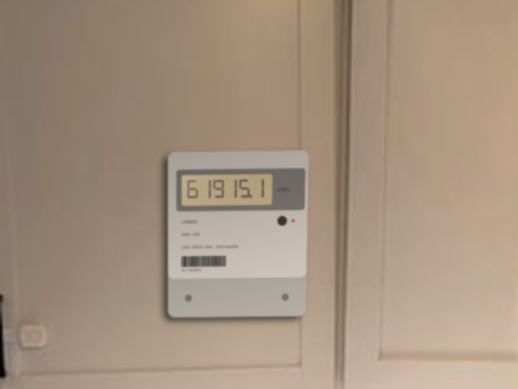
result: 61915.1 kWh
